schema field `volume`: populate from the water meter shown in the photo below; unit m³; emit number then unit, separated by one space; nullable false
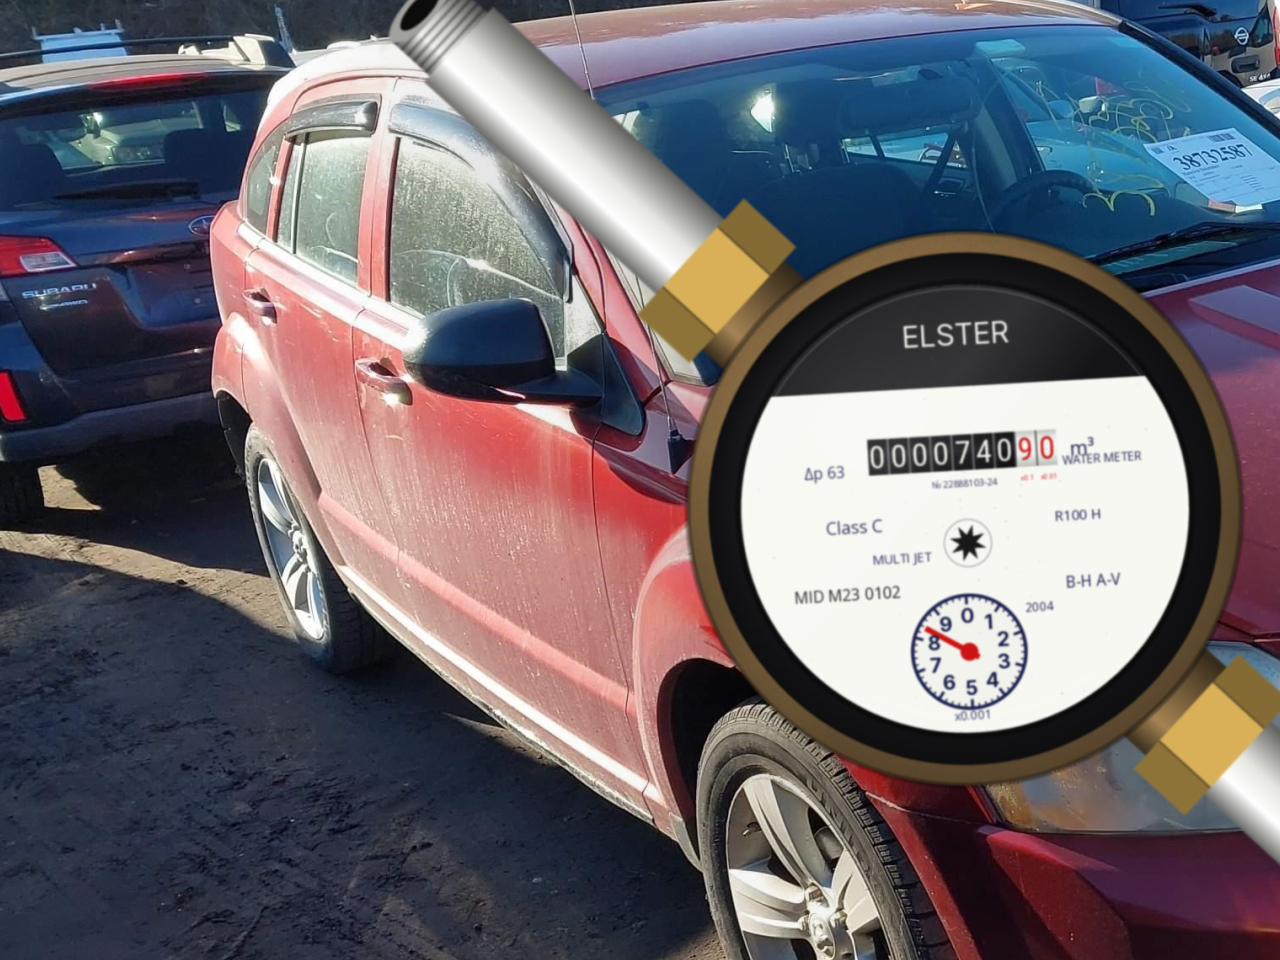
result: 740.908 m³
